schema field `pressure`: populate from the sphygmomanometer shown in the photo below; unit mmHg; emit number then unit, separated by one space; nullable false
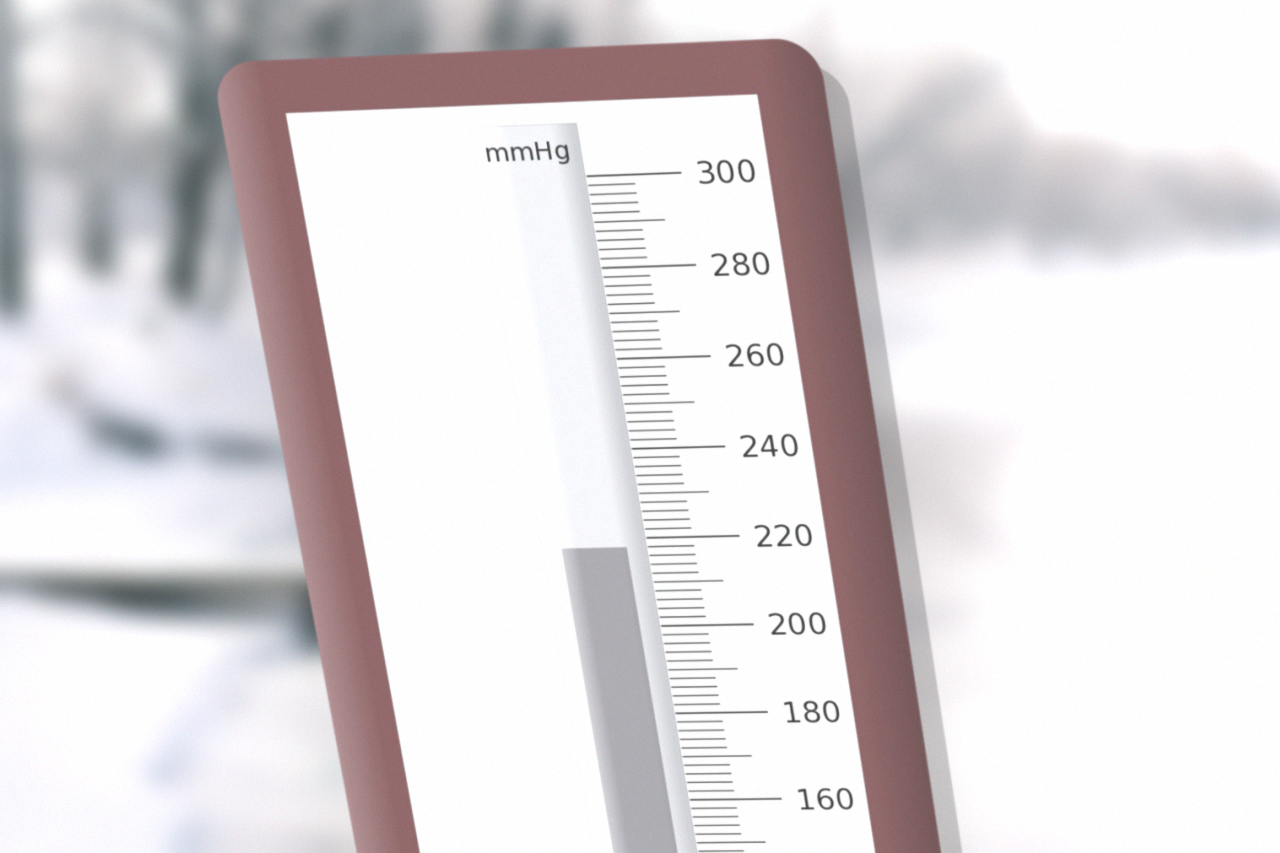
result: 218 mmHg
